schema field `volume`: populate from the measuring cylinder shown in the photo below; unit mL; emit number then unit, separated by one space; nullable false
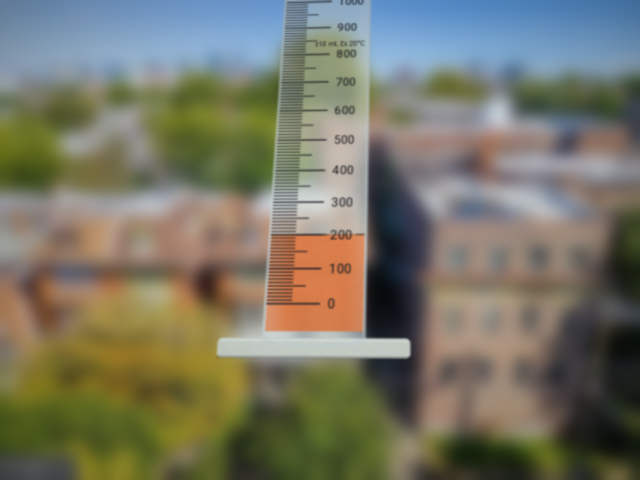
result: 200 mL
